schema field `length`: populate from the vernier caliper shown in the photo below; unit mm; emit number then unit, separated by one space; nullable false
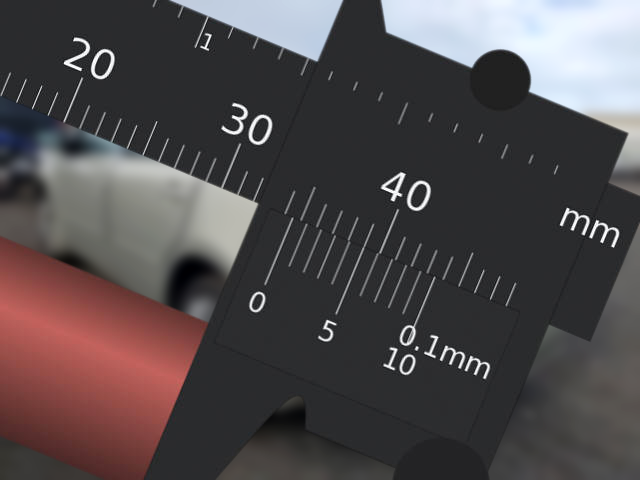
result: 34.5 mm
